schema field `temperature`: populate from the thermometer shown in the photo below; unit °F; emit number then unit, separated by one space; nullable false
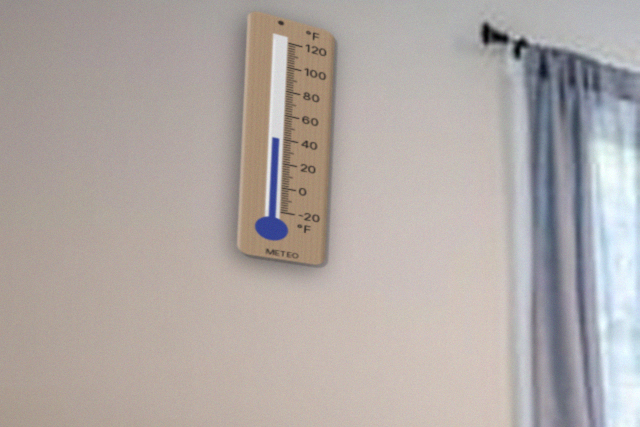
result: 40 °F
